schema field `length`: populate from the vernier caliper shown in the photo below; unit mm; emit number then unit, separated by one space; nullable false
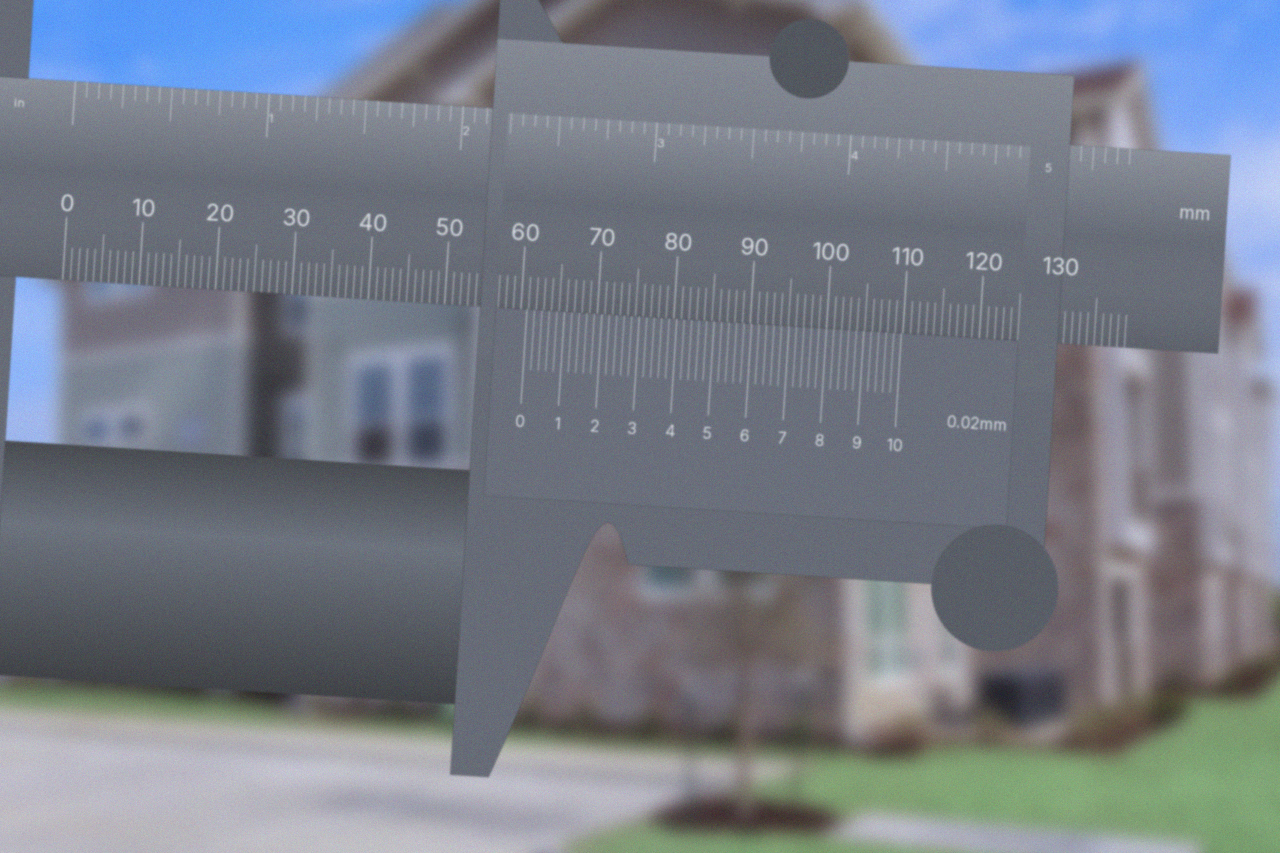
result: 60.8 mm
